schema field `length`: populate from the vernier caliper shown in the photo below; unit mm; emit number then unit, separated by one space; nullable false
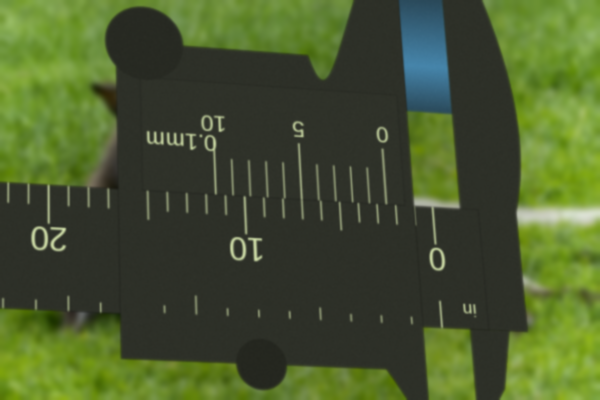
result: 2.5 mm
